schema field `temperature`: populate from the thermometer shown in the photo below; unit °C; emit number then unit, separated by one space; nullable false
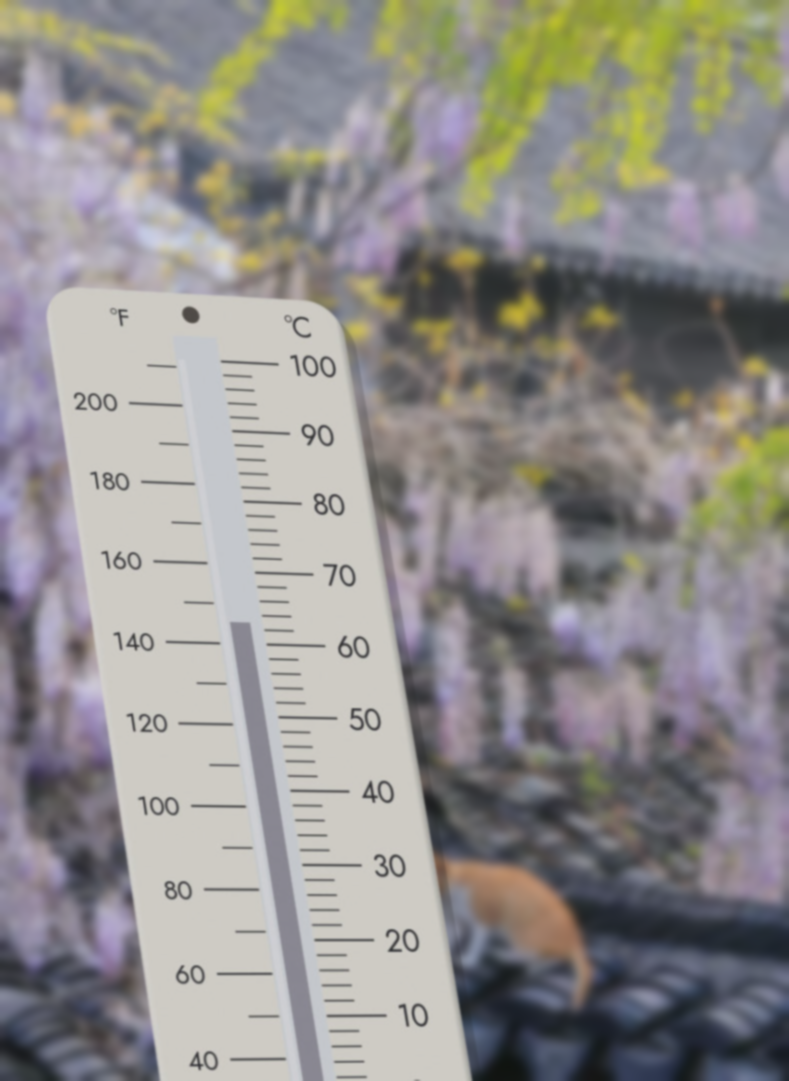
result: 63 °C
